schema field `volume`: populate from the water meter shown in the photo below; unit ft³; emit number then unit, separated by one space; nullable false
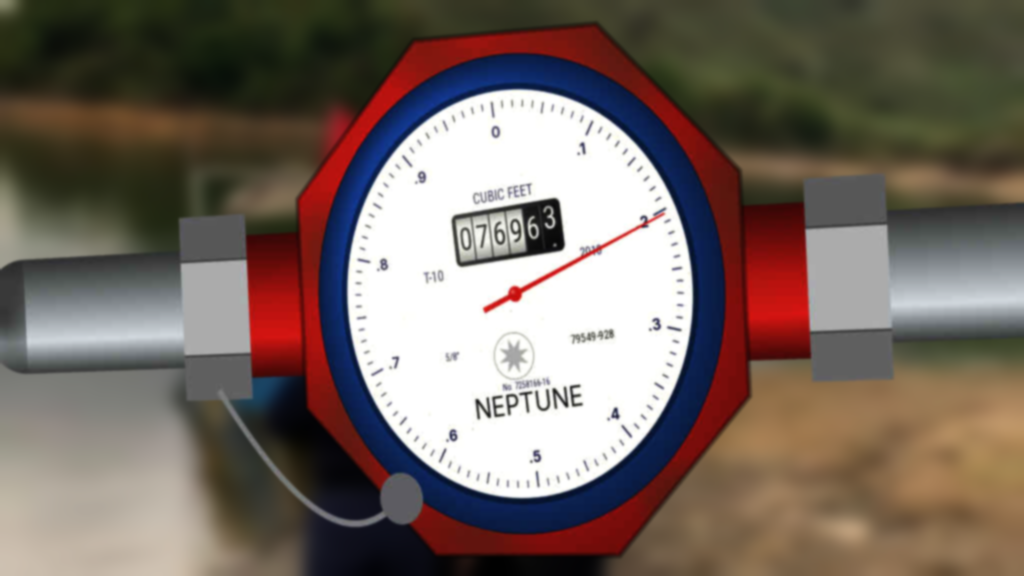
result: 76963.20 ft³
